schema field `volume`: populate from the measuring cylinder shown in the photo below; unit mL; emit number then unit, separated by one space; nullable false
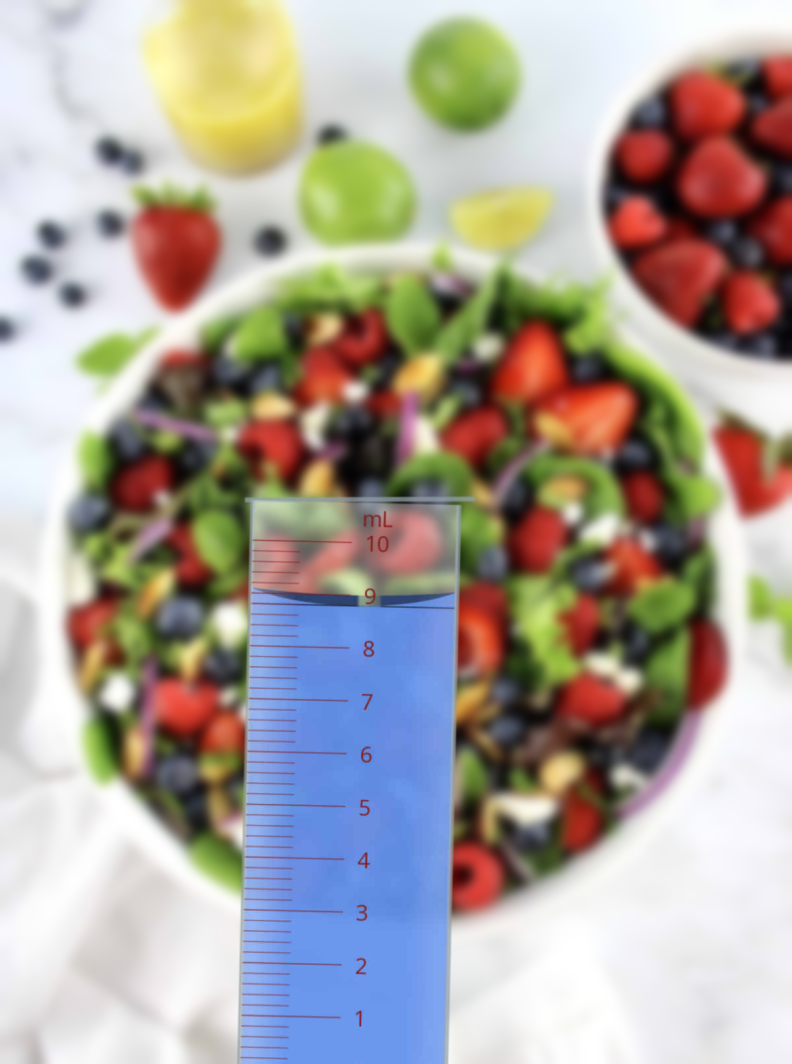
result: 8.8 mL
